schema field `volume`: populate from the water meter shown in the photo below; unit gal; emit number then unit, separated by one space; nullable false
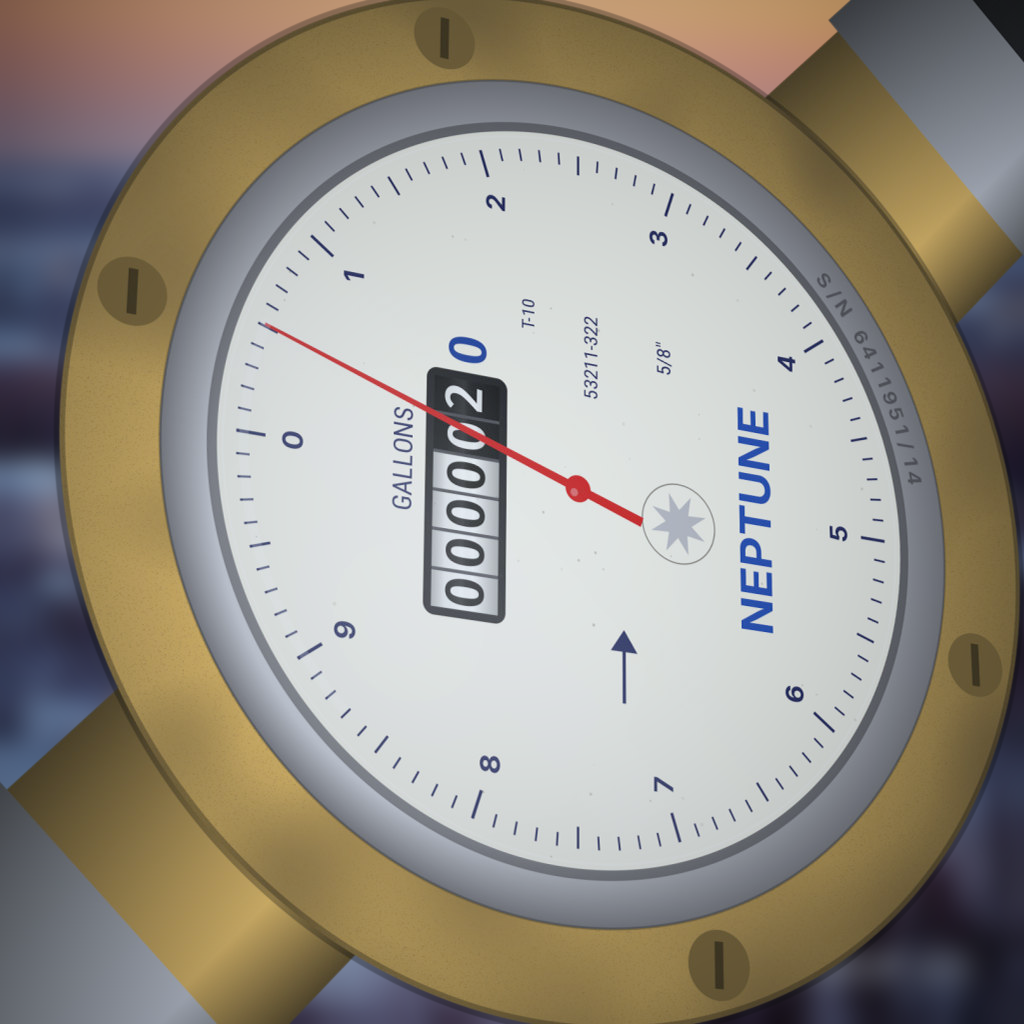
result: 20.5 gal
